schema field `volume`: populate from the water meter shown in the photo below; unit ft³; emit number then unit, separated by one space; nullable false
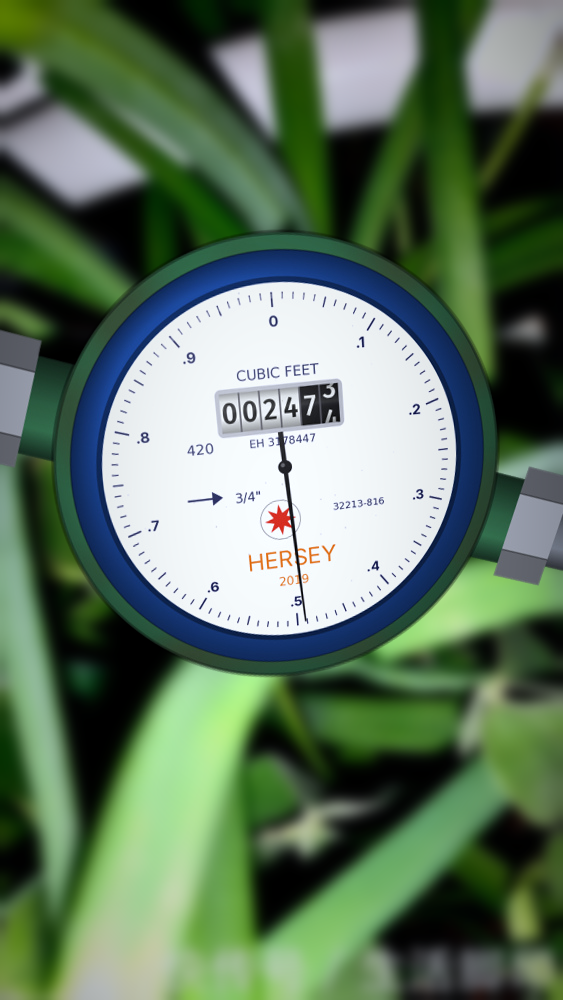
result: 2473.49 ft³
